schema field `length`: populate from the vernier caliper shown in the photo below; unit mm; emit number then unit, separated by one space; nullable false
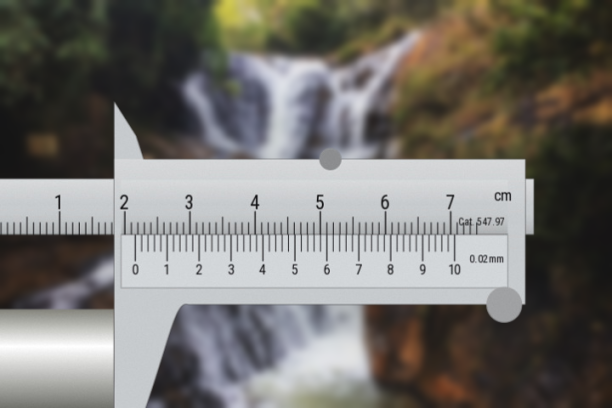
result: 21.6 mm
